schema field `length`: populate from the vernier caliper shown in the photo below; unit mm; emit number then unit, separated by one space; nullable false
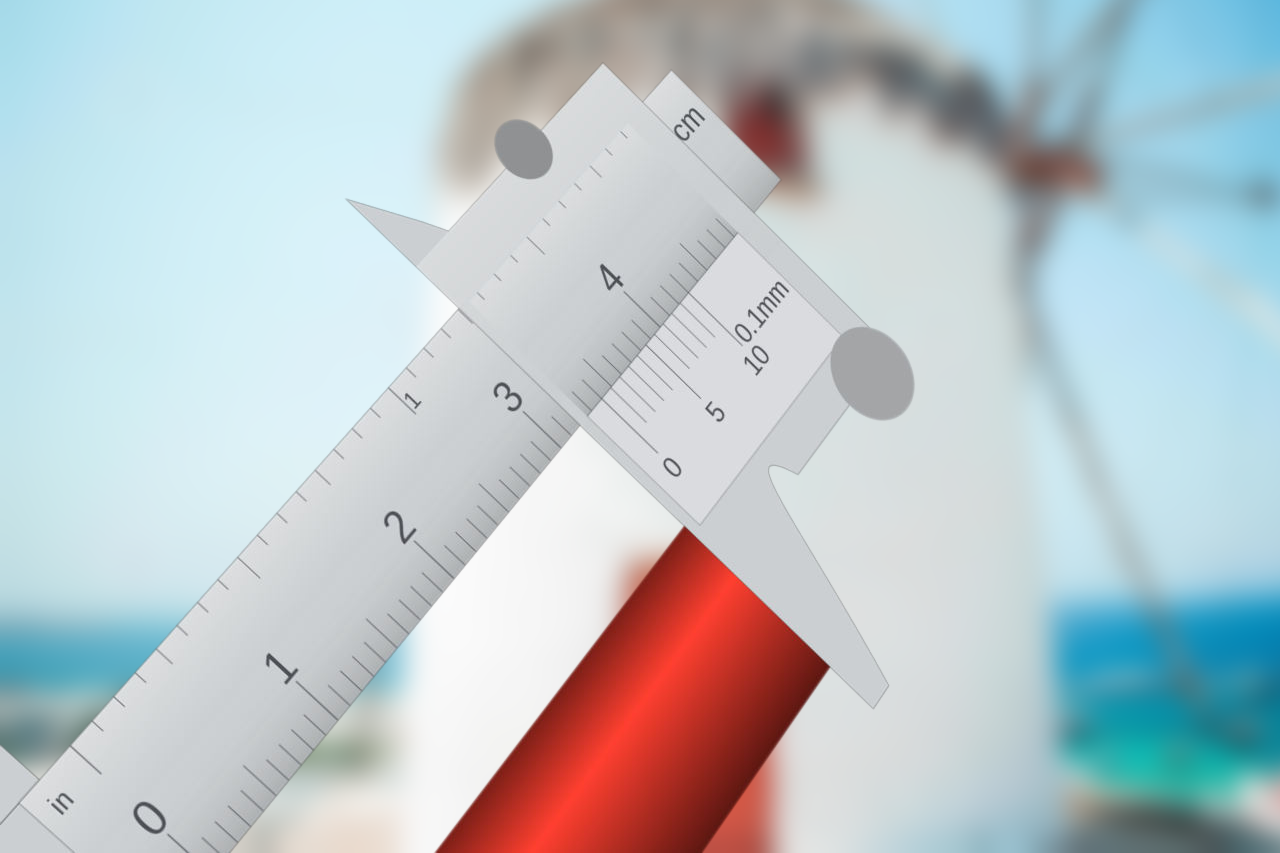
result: 34.0 mm
